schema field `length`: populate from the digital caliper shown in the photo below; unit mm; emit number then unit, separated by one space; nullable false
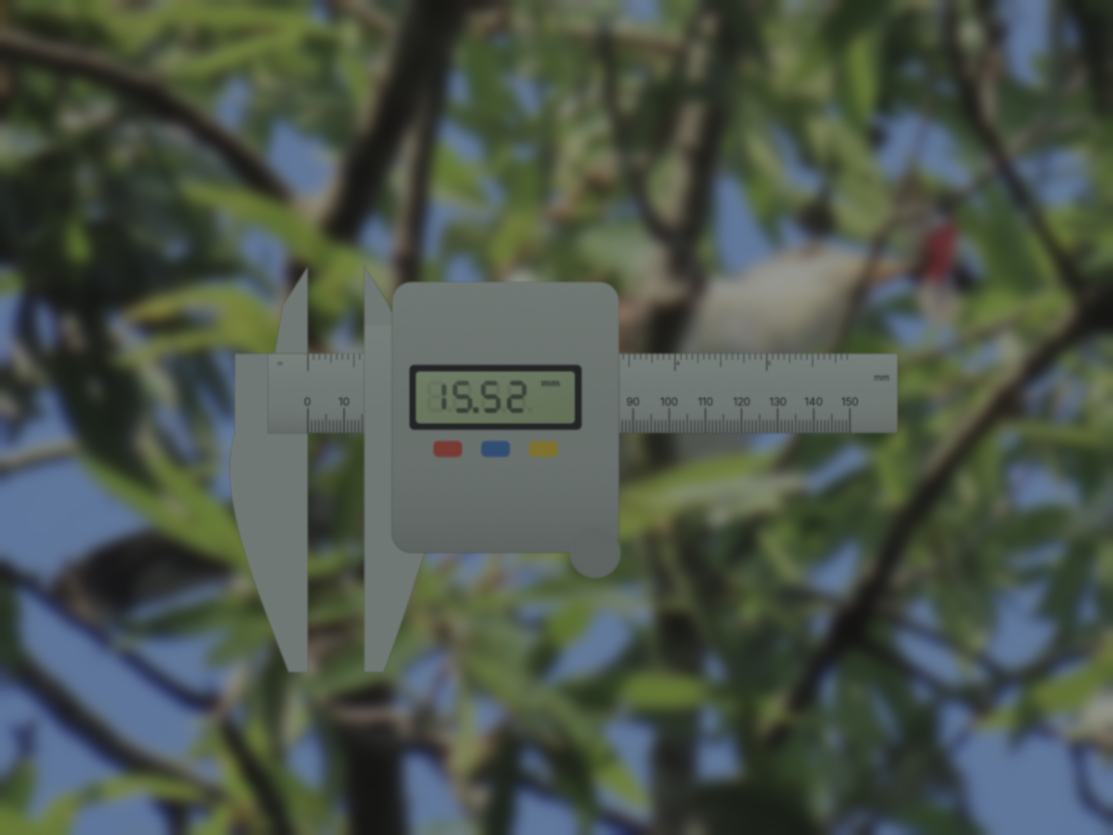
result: 15.52 mm
